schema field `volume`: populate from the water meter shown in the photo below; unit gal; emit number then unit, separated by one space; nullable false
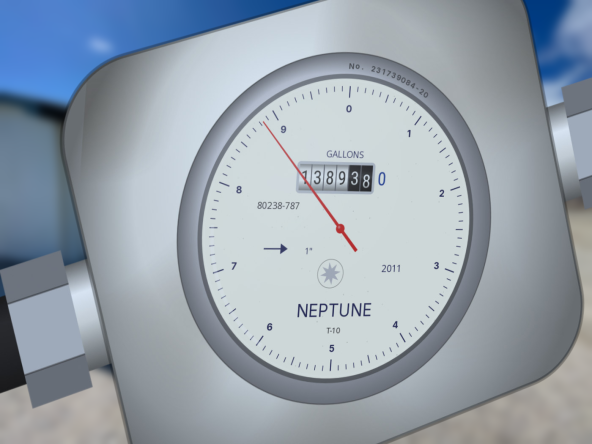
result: 1389378.8 gal
